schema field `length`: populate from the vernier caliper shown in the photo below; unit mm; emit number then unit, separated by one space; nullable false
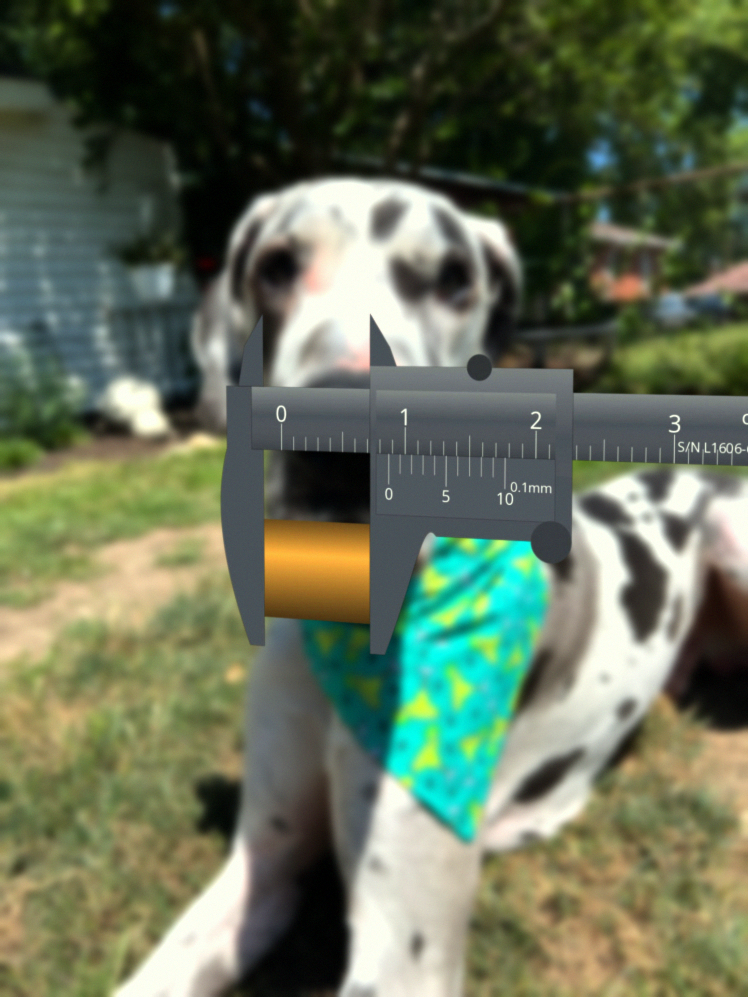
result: 8.7 mm
